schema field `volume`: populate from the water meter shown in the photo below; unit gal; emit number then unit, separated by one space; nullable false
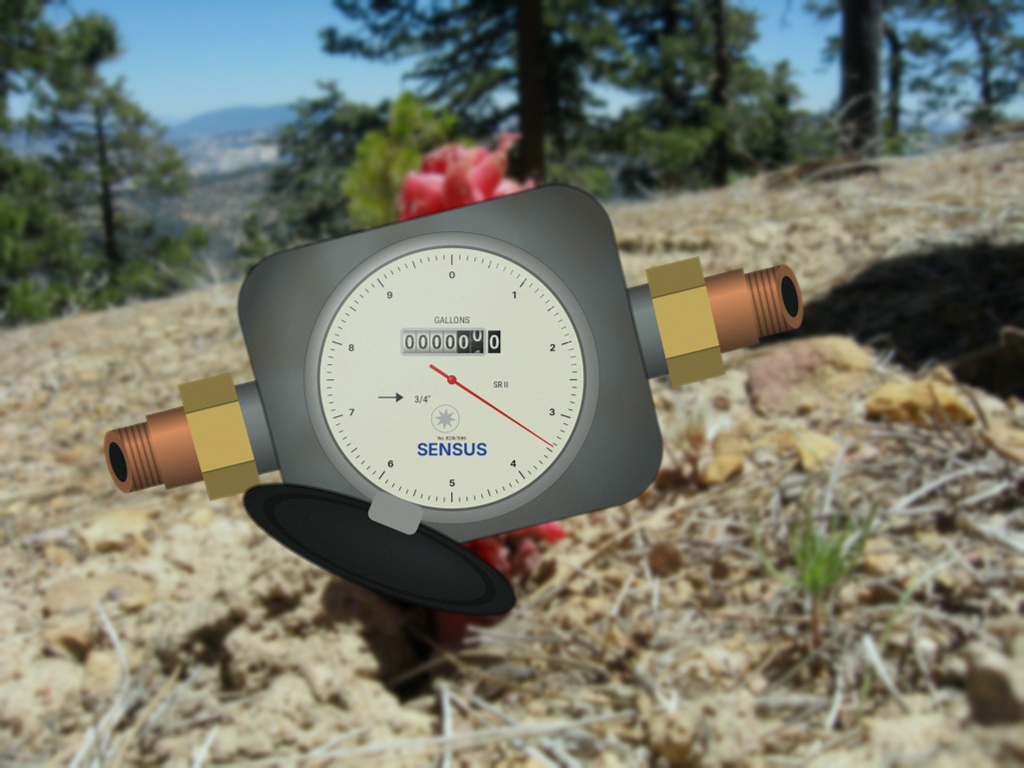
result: 3.4 gal
